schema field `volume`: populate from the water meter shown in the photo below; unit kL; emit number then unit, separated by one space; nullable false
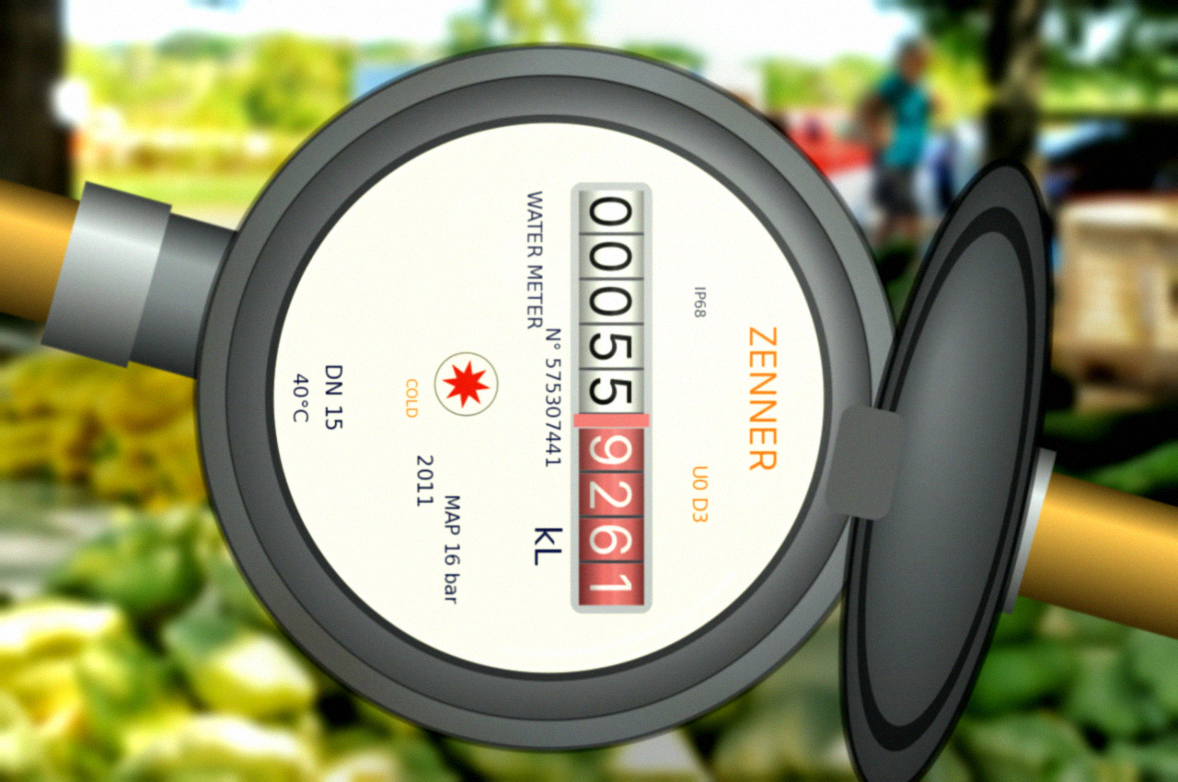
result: 55.9261 kL
